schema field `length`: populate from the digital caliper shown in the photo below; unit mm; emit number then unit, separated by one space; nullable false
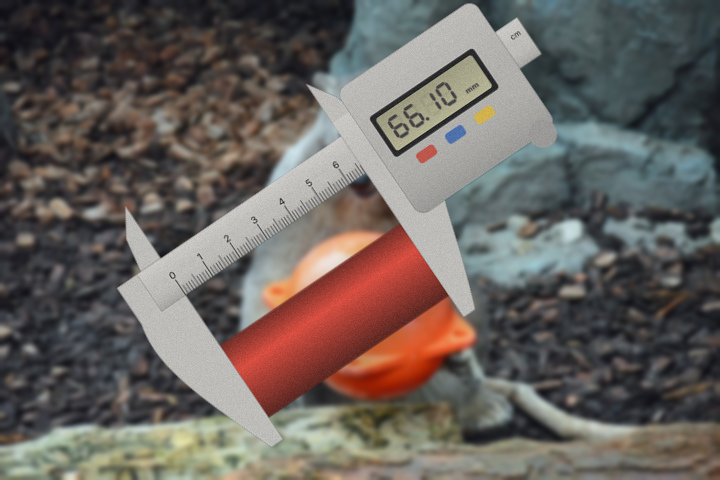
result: 66.10 mm
